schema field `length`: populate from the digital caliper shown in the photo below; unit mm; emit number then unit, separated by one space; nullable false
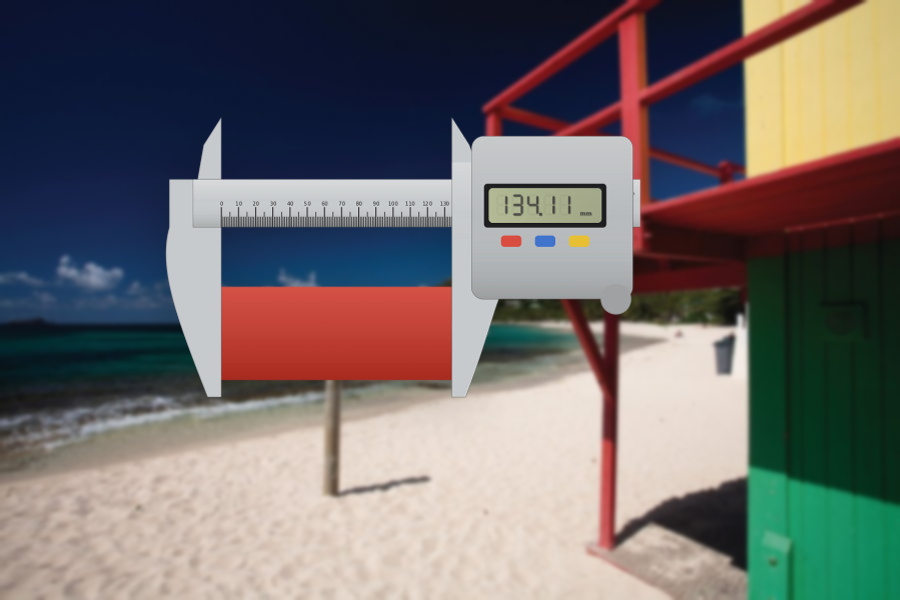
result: 134.11 mm
